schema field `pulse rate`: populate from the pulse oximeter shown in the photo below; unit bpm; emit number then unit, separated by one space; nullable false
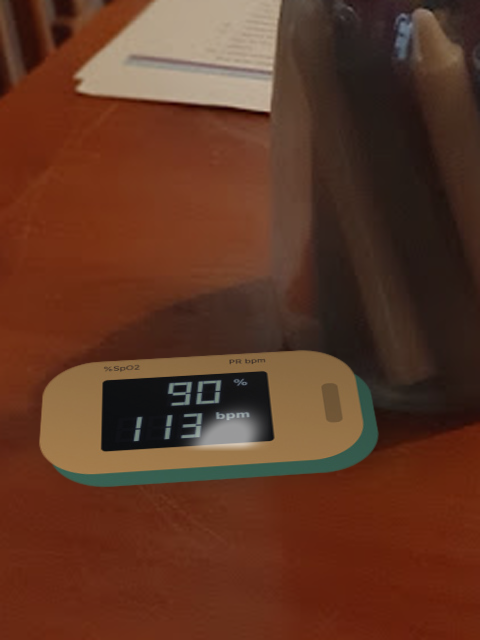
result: 113 bpm
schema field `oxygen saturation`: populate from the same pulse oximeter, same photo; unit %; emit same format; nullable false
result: 90 %
